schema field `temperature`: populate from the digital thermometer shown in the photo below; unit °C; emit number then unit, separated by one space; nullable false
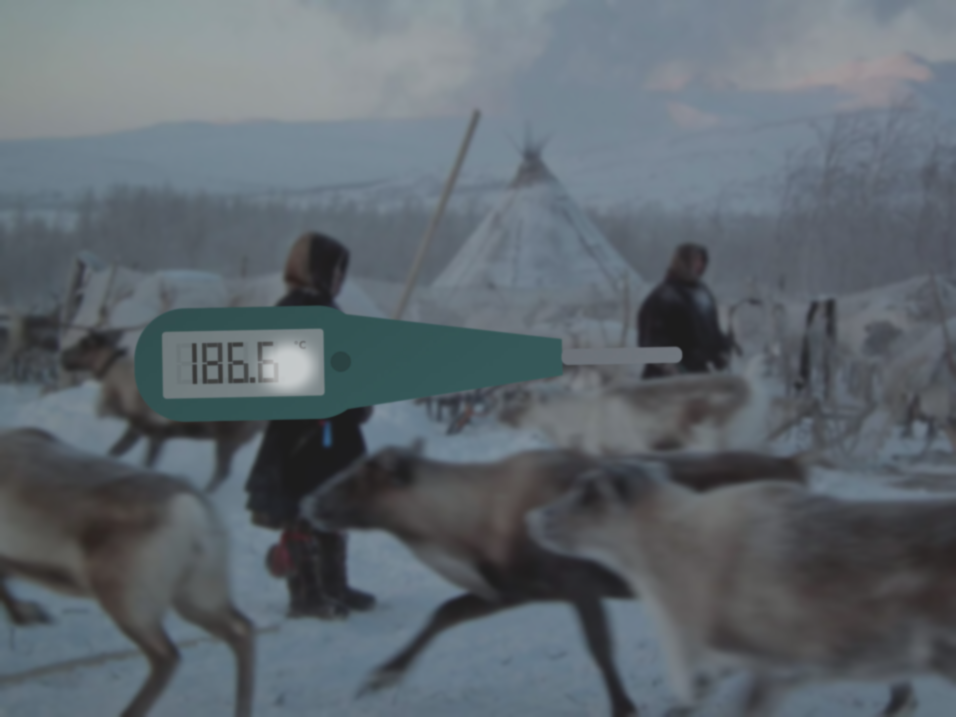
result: 186.6 °C
